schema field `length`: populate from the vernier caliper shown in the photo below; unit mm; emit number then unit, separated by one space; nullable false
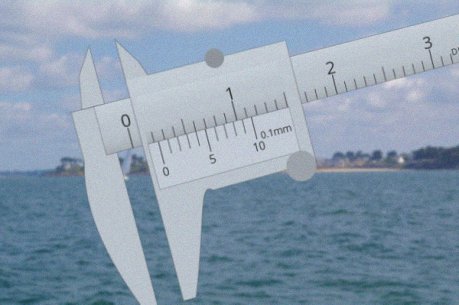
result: 2.4 mm
